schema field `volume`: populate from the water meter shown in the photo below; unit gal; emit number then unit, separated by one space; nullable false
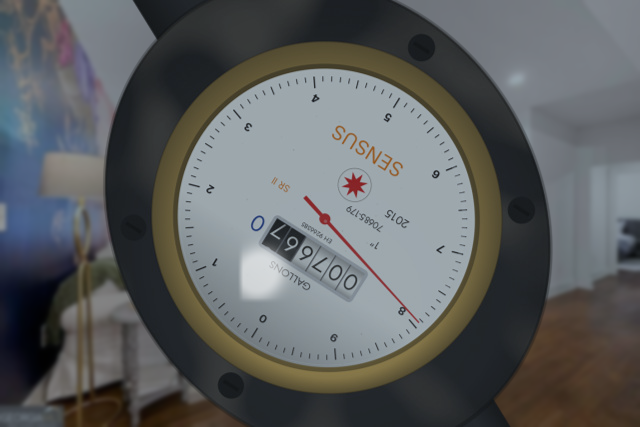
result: 76667.9 gal
